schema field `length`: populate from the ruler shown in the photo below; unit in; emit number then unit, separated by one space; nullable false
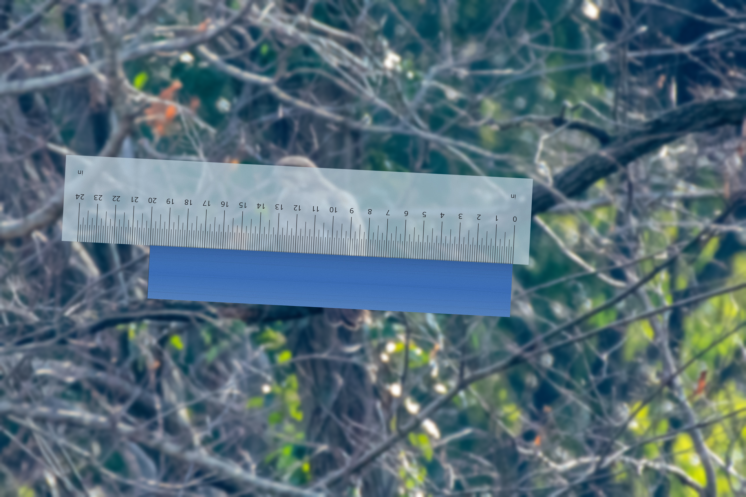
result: 20 in
